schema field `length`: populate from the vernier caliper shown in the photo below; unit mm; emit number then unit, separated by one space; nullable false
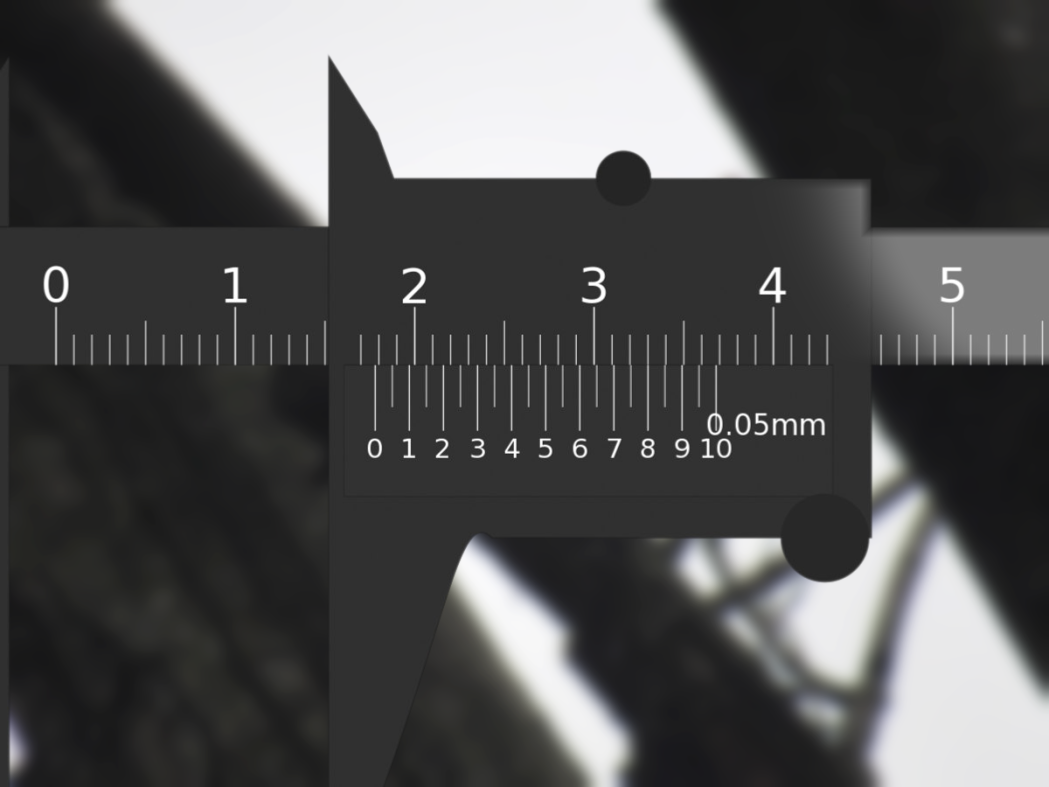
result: 17.8 mm
